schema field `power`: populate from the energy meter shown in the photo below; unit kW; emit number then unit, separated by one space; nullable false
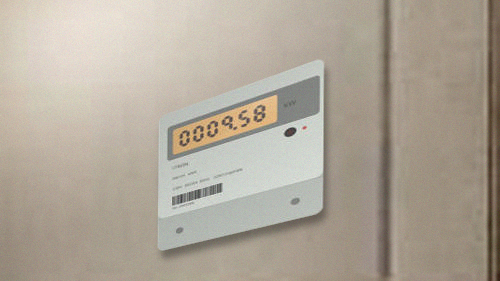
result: 9.58 kW
